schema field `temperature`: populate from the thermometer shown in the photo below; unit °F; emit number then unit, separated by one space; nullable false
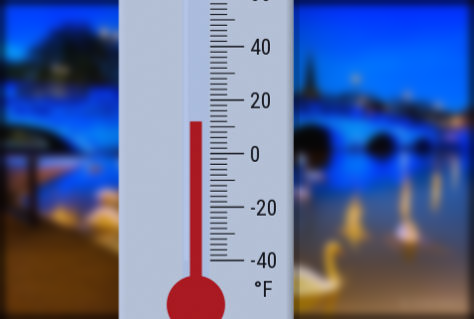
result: 12 °F
